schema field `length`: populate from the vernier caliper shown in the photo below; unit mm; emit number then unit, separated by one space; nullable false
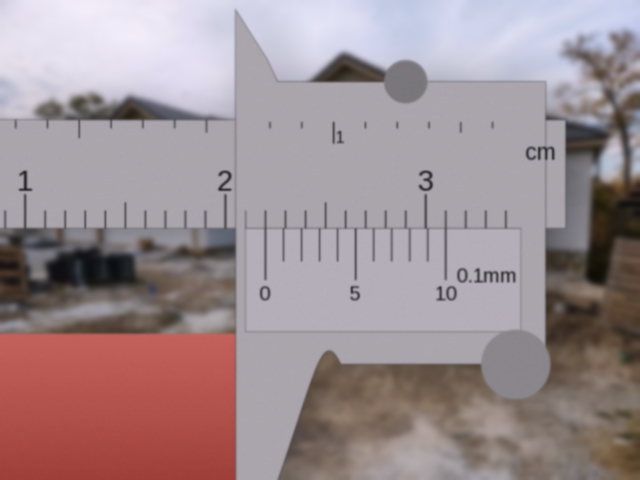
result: 22.0 mm
